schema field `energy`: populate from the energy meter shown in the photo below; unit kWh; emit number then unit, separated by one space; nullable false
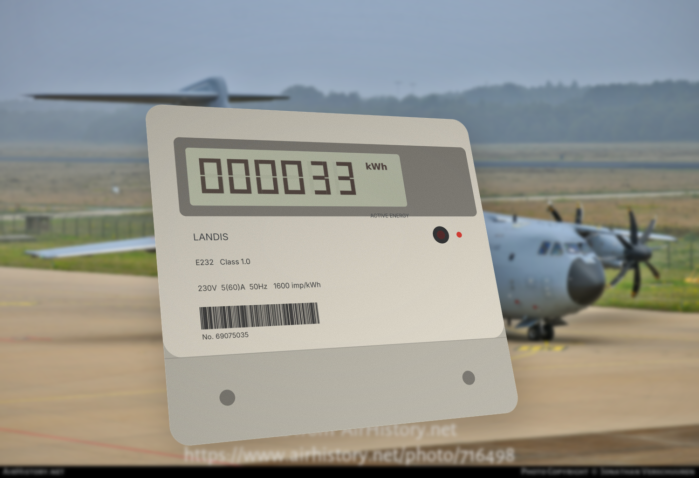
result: 33 kWh
